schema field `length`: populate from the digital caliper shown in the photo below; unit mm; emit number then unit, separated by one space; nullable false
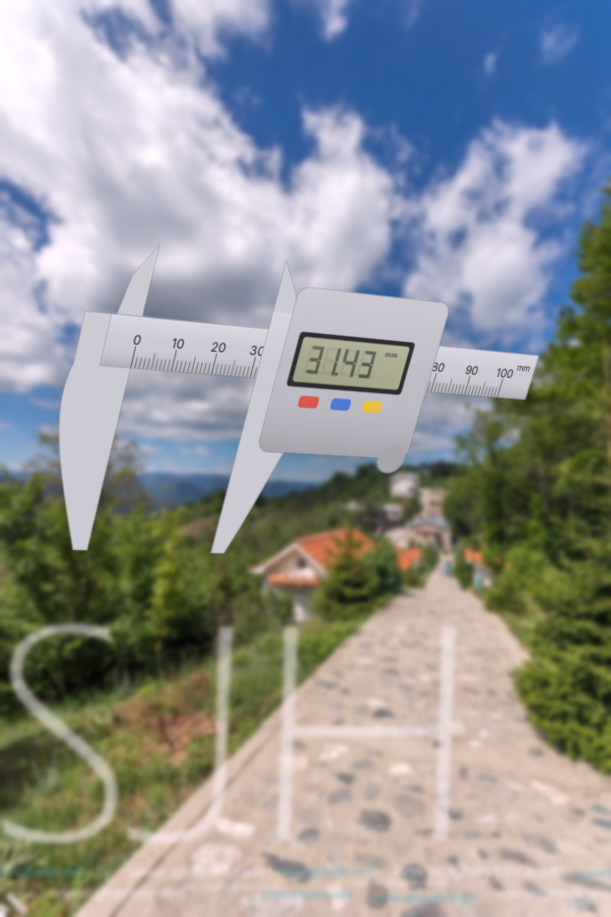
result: 31.43 mm
